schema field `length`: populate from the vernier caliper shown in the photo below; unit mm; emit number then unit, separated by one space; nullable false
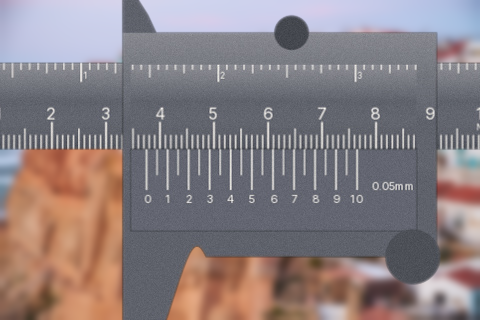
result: 37.5 mm
